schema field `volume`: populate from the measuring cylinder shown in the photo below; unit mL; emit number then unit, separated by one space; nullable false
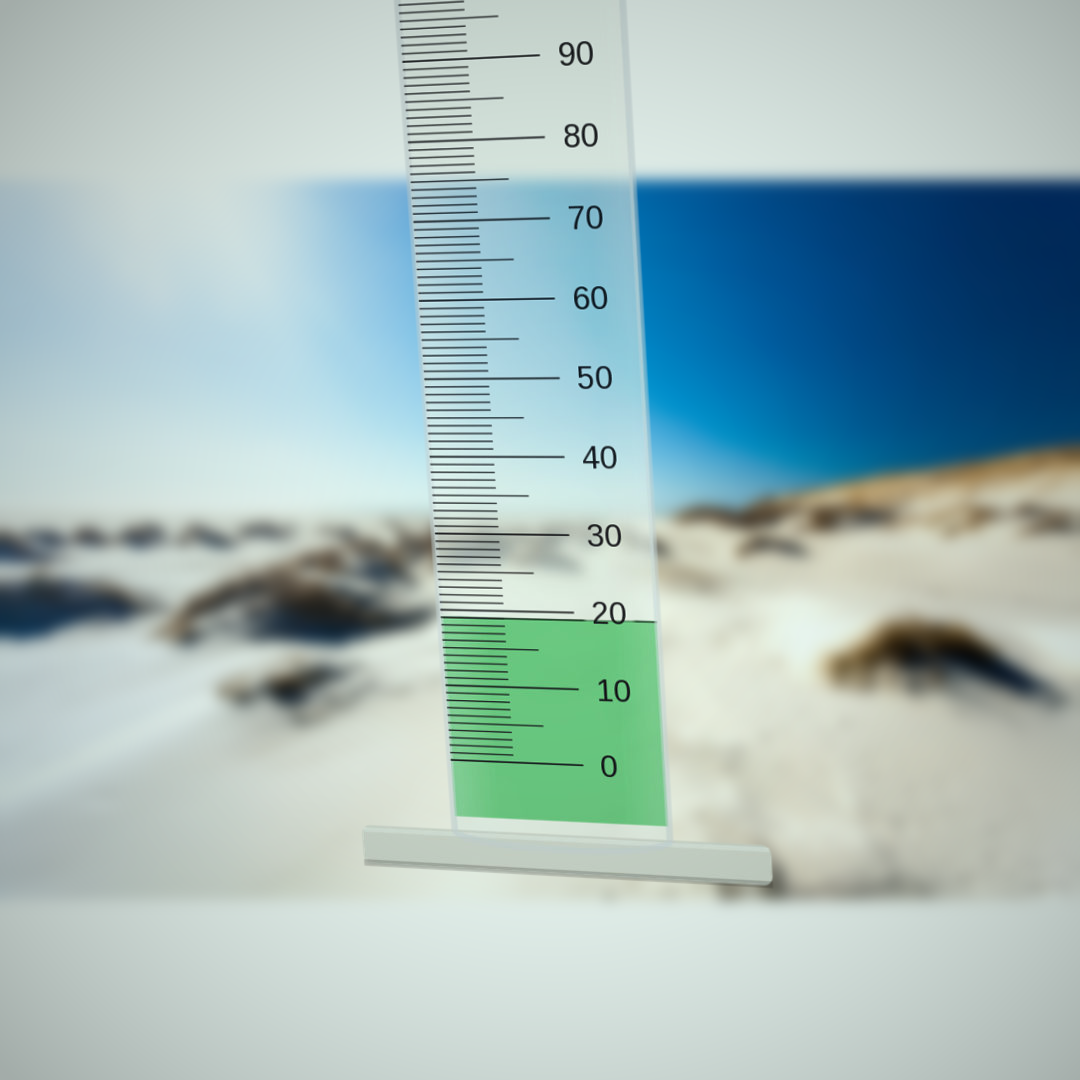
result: 19 mL
